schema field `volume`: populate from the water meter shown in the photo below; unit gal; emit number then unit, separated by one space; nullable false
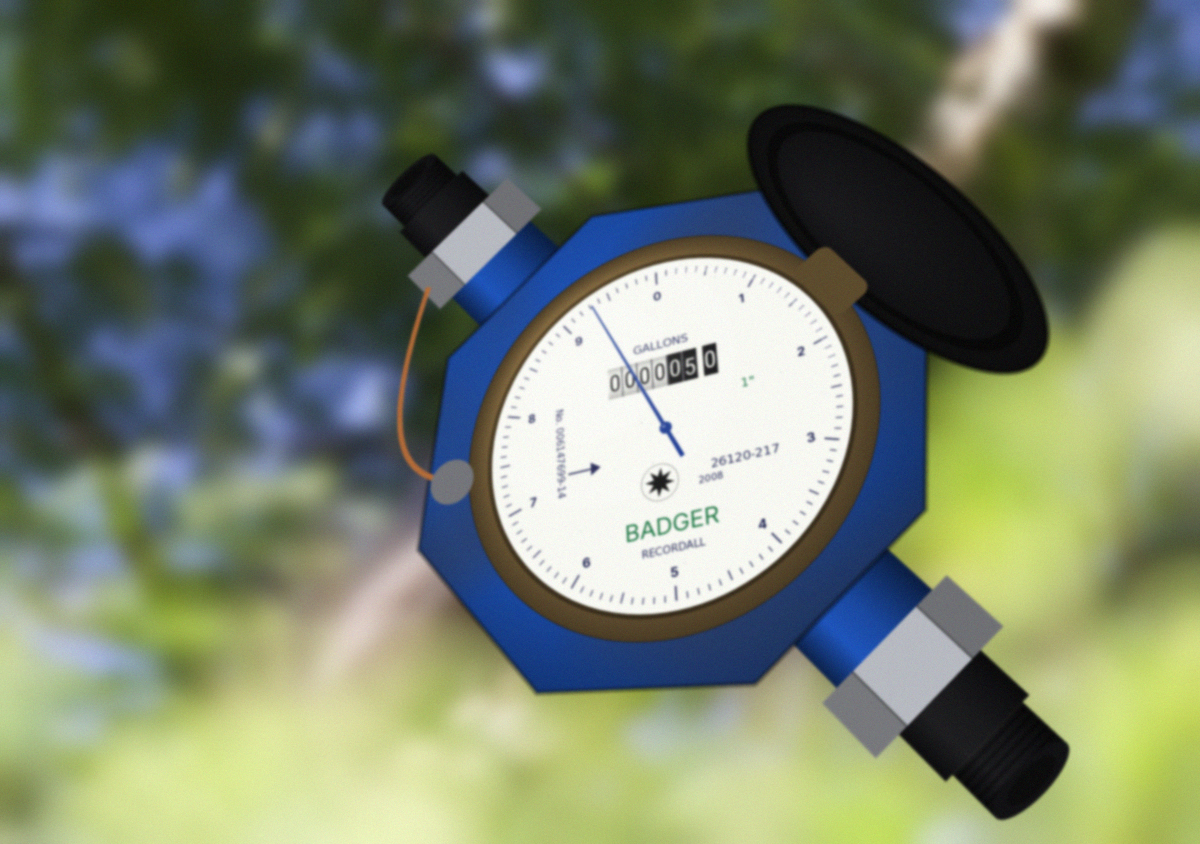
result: 49.3 gal
